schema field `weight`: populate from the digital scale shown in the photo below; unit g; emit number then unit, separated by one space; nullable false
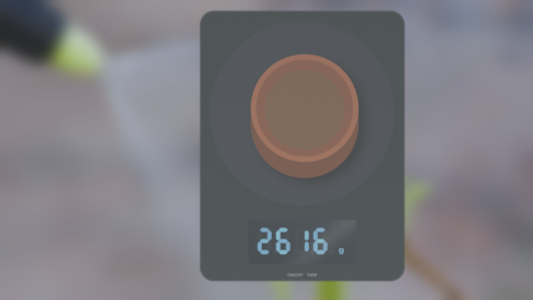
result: 2616 g
